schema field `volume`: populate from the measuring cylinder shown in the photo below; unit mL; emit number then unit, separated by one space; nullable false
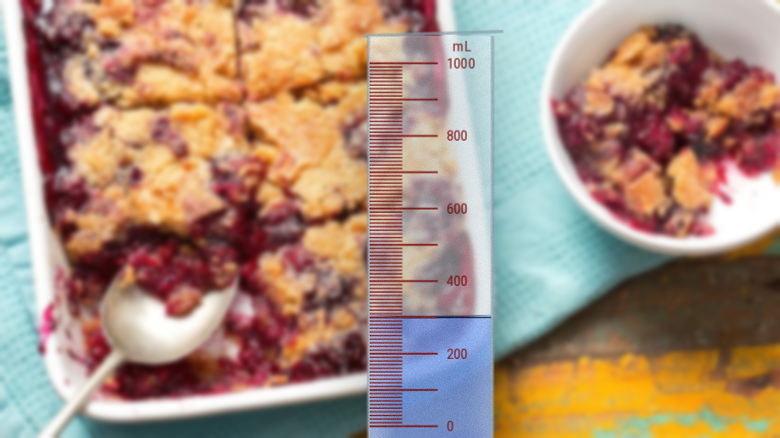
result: 300 mL
